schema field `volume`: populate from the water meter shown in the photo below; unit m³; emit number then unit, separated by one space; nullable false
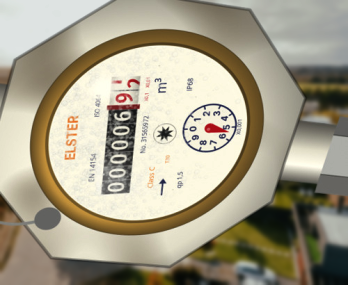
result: 6.915 m³
